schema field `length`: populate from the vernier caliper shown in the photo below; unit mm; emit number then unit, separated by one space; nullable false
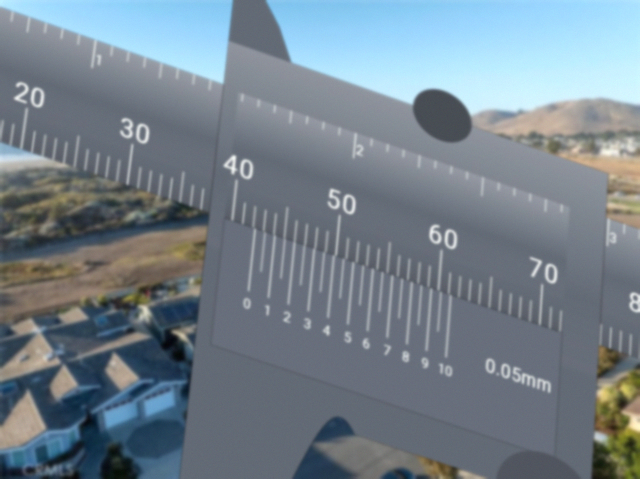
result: 42.2 mm
